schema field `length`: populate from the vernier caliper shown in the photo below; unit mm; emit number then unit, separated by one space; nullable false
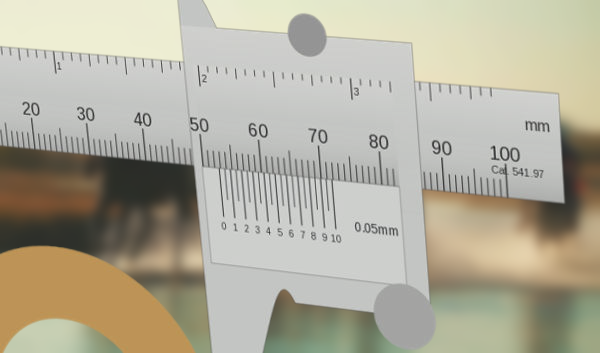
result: 52.8 mm
